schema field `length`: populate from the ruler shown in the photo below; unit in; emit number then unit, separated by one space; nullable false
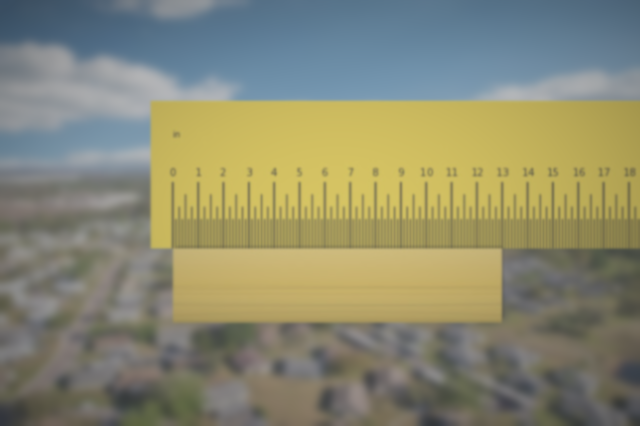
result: 13 in
